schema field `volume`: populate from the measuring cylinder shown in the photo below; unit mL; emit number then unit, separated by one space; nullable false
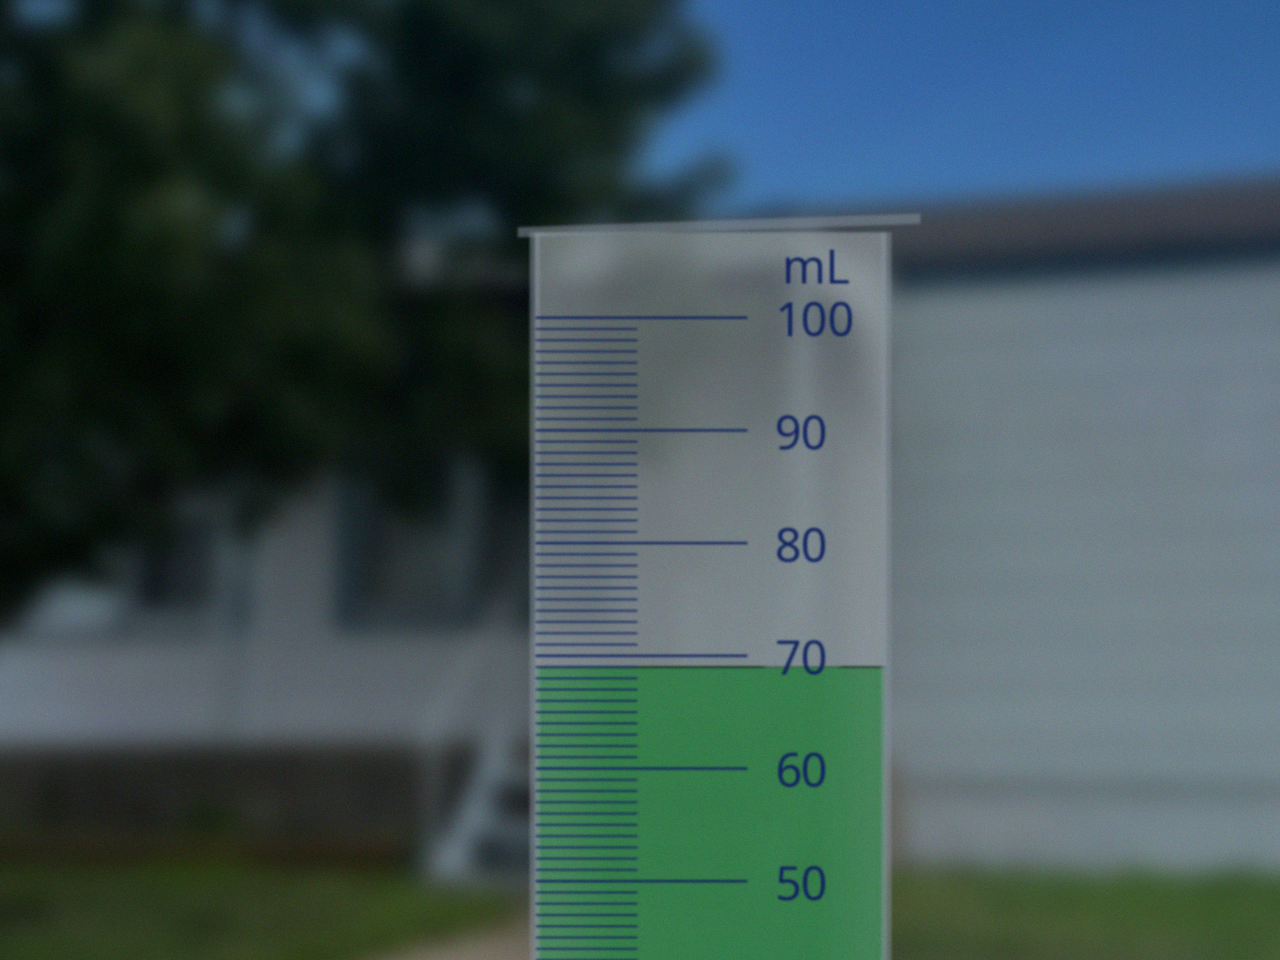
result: 69 mL
